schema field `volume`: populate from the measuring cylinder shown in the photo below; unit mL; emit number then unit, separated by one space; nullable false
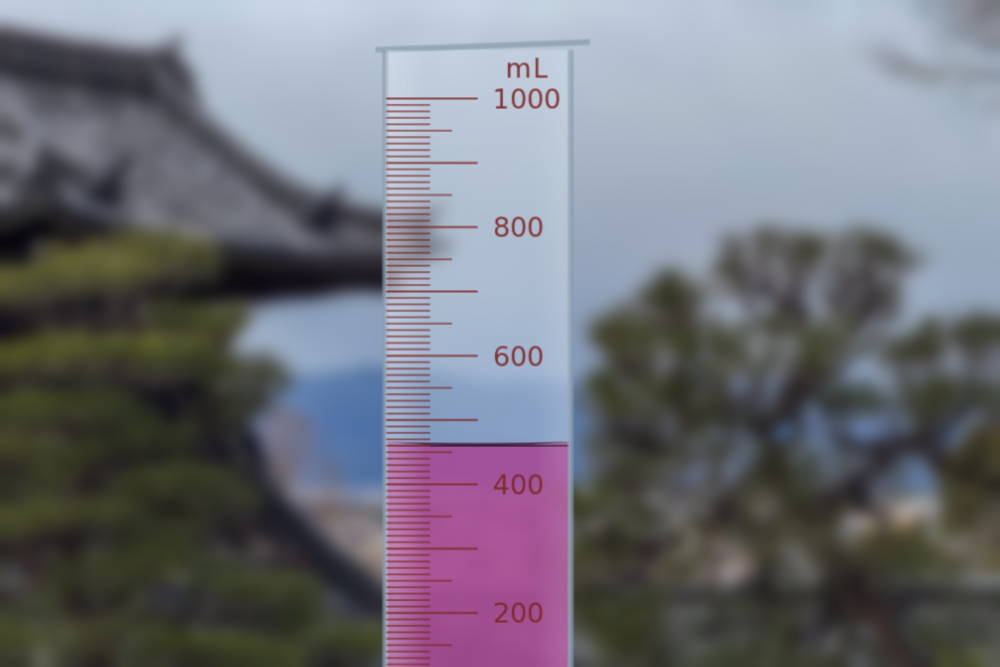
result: 460 mL
